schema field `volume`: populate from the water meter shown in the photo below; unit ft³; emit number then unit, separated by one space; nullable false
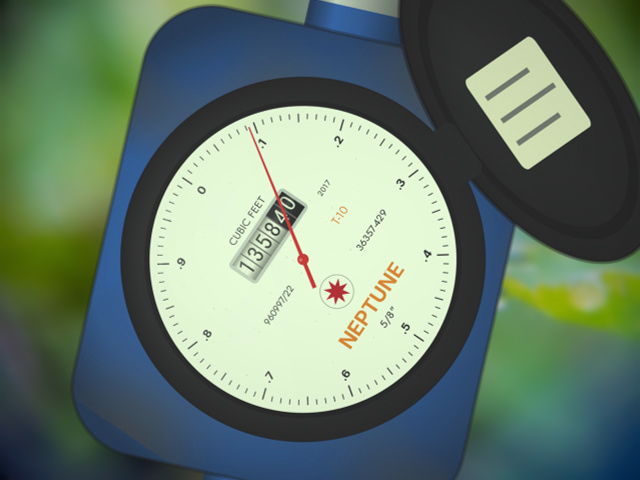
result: 135840.09 ft³
